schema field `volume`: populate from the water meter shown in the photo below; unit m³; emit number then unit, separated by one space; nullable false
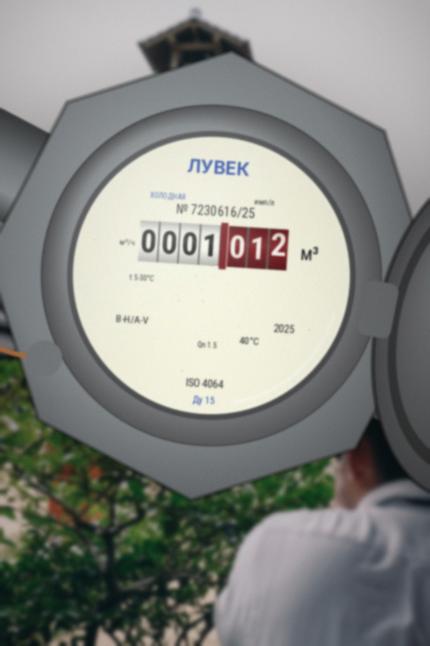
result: 1.012 m³
